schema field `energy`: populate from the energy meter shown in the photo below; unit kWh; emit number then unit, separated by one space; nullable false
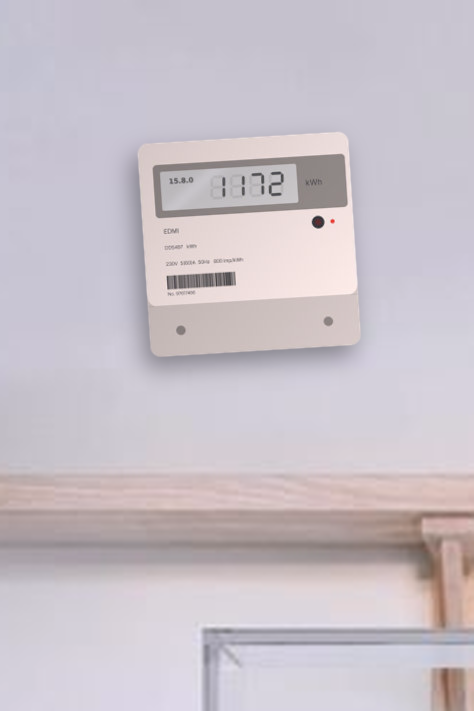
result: 1172 kWh
